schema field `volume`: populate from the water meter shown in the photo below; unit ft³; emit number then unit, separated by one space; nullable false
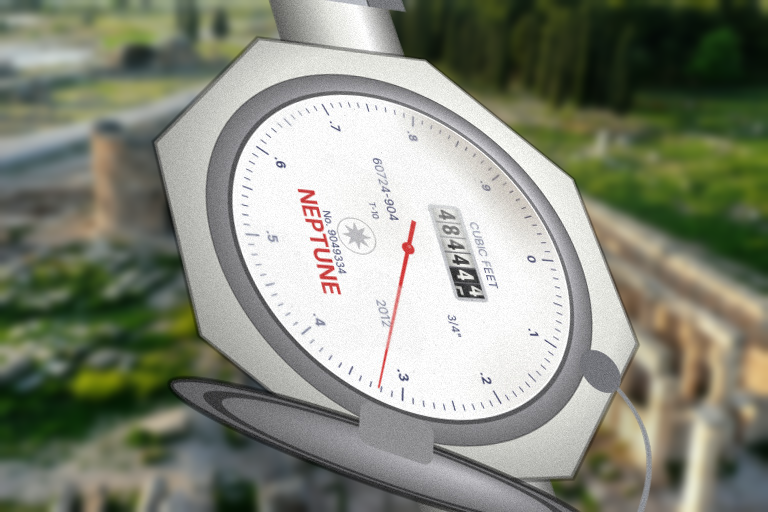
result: 484444.32 ft³
